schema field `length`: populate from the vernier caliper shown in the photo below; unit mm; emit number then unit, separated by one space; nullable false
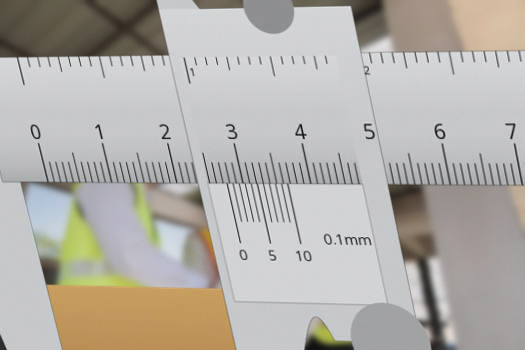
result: 27.6 mm
